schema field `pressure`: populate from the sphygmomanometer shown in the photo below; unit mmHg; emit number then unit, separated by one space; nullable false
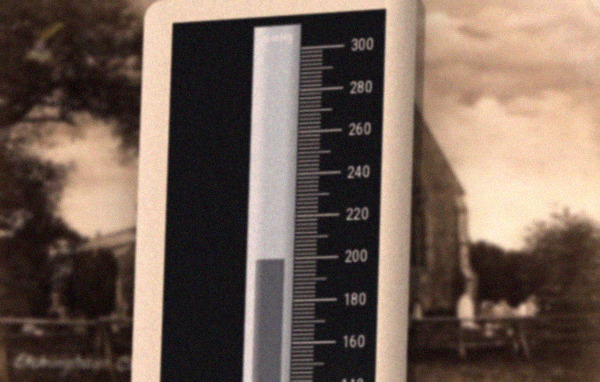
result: 200 mmHg
